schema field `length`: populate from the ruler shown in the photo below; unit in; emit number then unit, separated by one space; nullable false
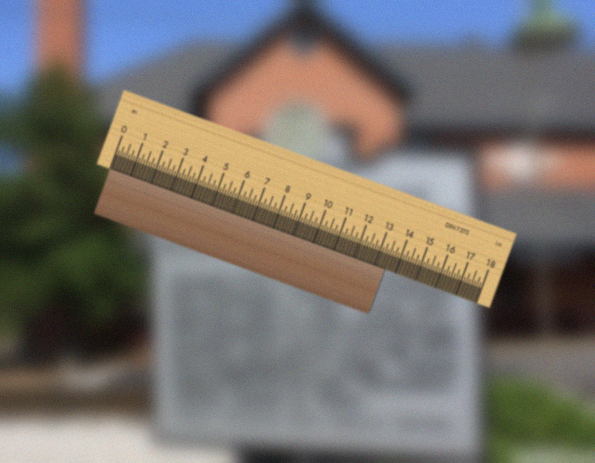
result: 13.5 in
